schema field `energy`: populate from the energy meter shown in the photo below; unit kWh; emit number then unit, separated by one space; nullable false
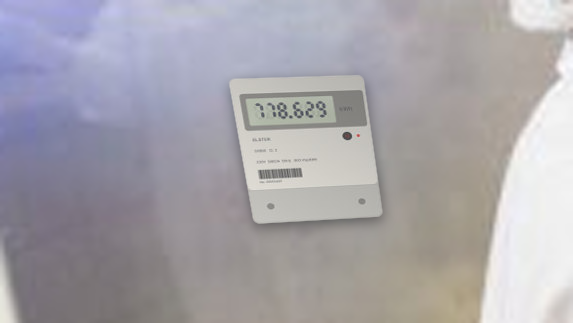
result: 778.629 kWh
